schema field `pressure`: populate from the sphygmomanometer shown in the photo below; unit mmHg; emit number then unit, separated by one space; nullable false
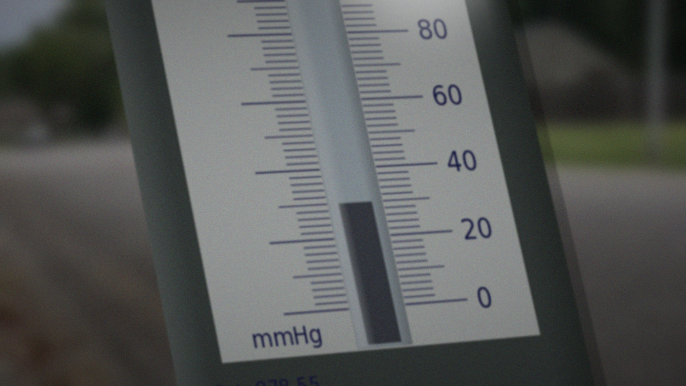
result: 30 mmHg
